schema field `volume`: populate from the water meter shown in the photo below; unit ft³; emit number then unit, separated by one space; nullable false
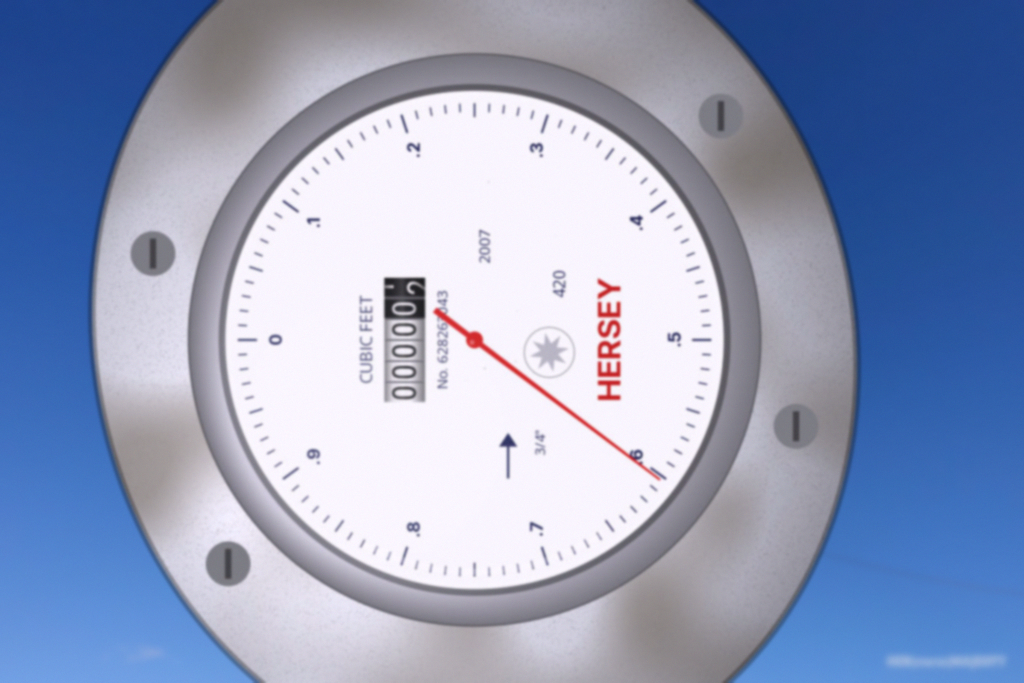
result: 1.60 ft³
